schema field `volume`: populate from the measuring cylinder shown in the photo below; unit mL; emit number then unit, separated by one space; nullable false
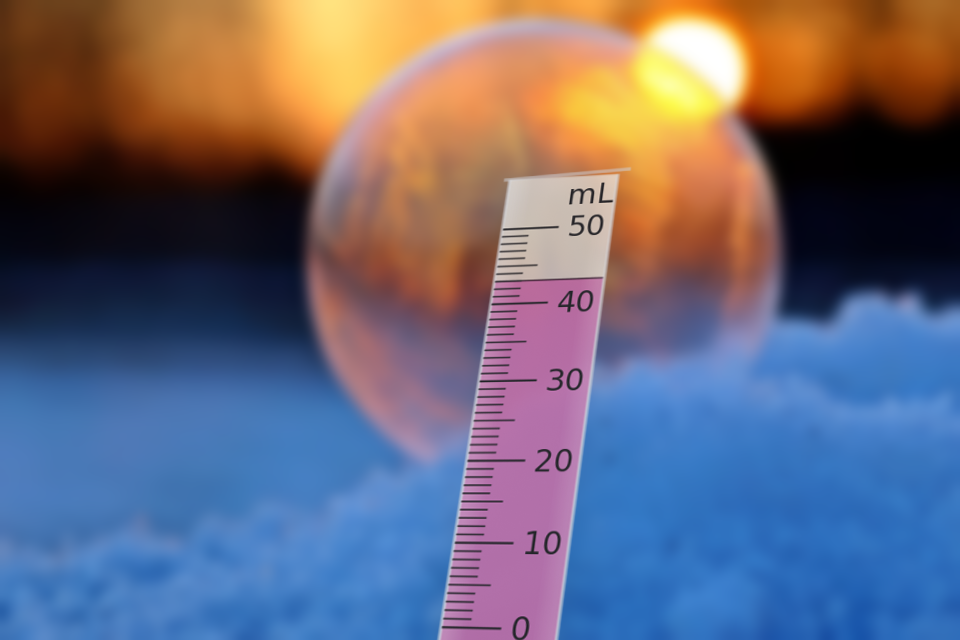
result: 43 mL
